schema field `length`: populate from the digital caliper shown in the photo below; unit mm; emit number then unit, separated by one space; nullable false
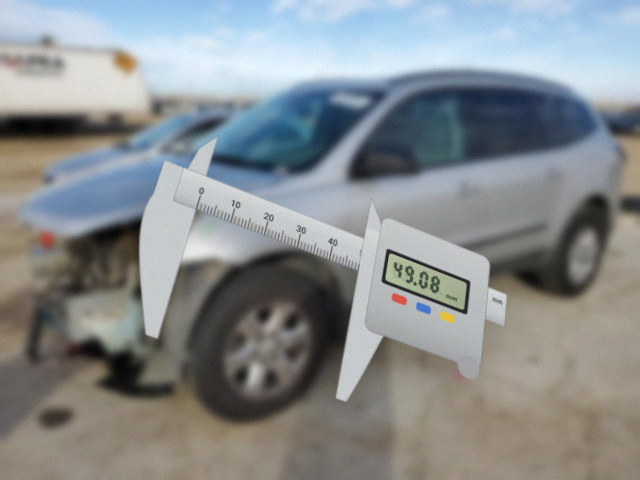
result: 49.08 mm
